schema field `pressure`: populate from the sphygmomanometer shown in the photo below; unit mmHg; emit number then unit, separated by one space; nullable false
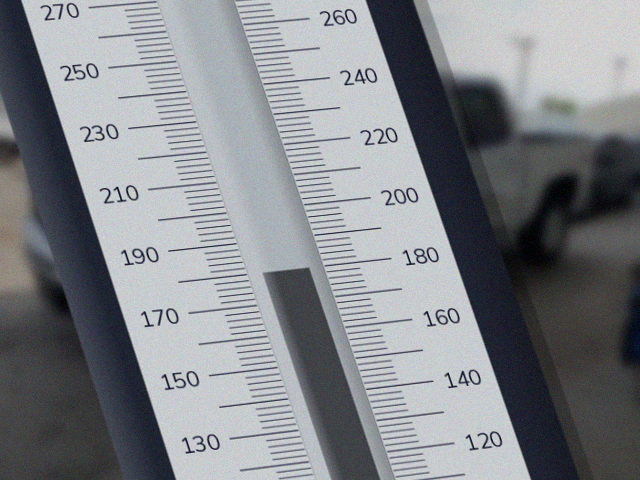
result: 180 mmHg
